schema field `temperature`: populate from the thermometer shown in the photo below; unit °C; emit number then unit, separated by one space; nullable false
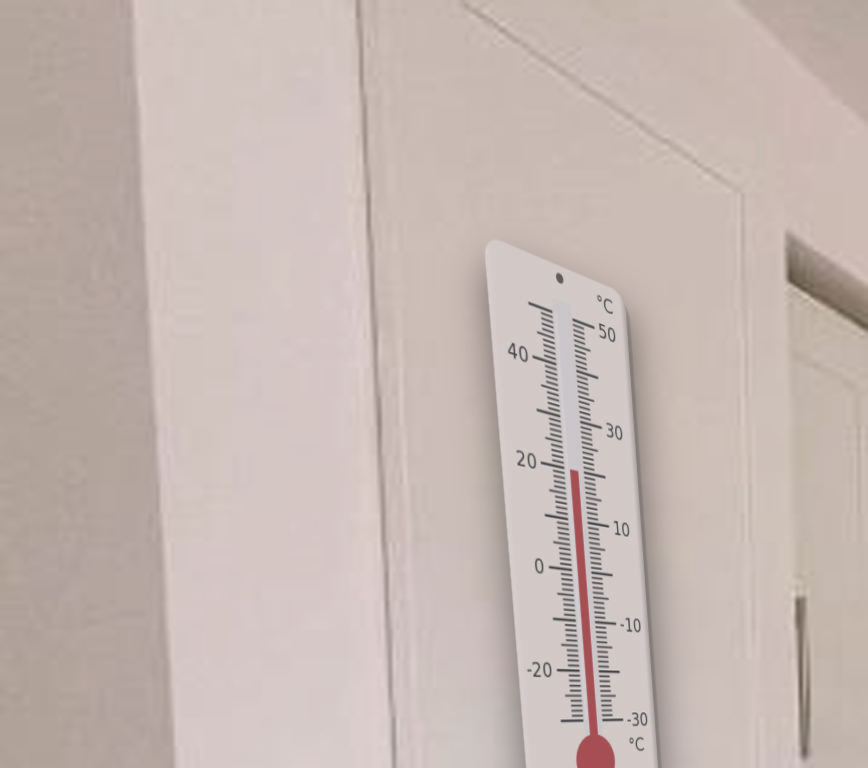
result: 20 °C
